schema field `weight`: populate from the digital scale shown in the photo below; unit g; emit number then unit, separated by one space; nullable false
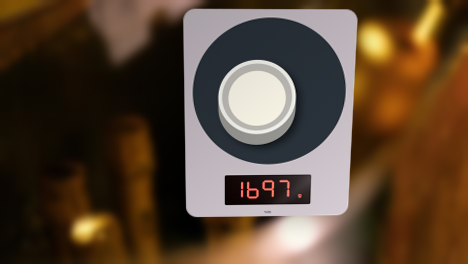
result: 1697 g
